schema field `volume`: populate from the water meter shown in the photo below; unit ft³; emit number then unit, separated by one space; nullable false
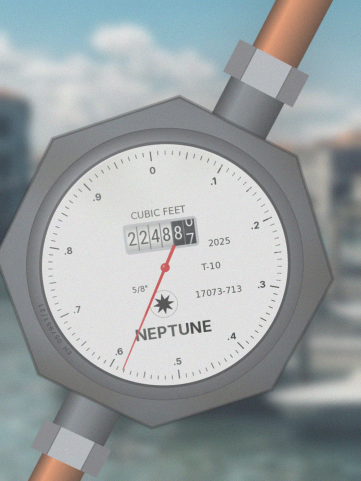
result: 224886.58 ft³
